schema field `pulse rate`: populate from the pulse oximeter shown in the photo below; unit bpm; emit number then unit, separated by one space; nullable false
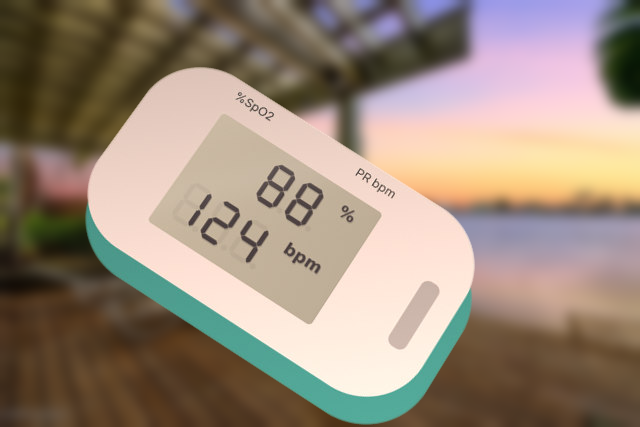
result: 124 bpm
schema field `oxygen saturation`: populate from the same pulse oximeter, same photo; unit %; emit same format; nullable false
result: 88 %
